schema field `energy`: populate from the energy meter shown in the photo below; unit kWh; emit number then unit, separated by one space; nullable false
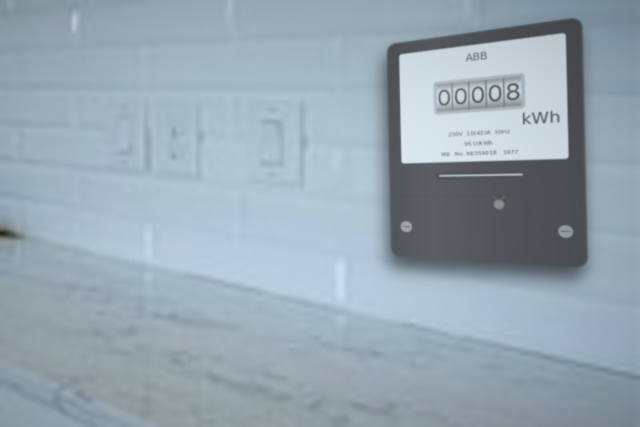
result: 8 kWh
